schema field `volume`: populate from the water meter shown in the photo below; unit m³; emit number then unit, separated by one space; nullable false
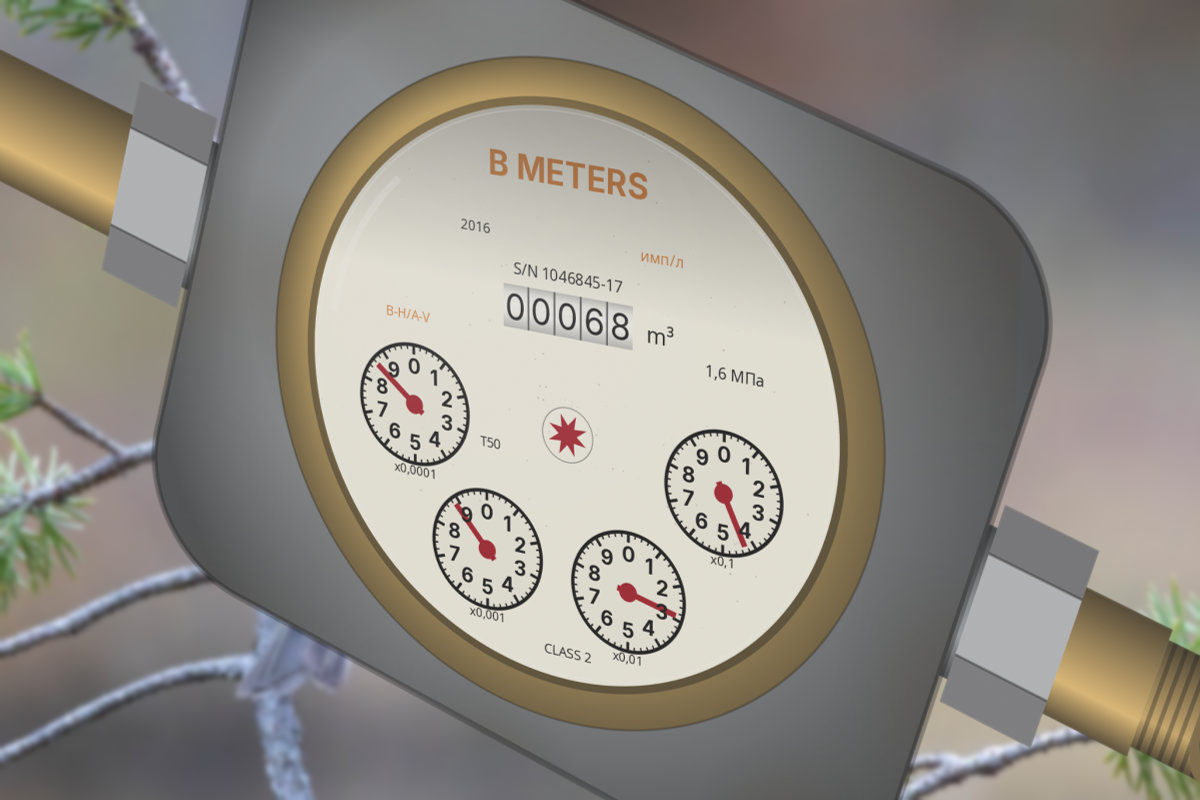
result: 68.4288 m³
